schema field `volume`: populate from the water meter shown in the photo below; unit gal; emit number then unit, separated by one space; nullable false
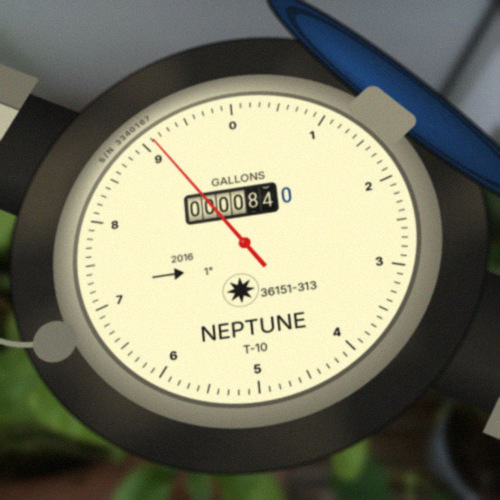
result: 839.1 gal
